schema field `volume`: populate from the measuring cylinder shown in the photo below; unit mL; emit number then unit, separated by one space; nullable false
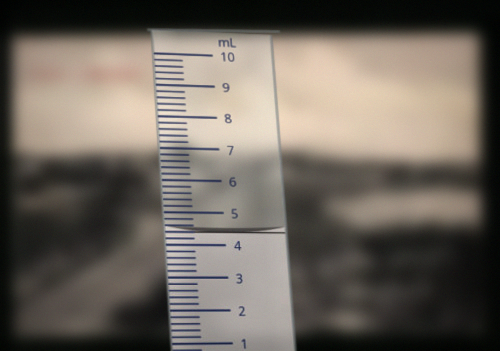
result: 4.4 mL
